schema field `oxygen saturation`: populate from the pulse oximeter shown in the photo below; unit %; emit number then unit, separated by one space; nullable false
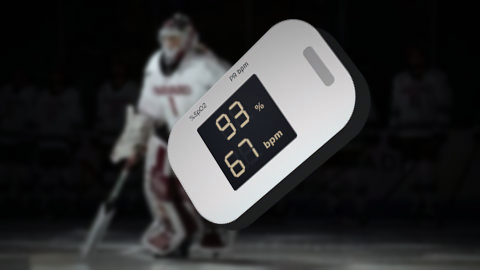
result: 93 %
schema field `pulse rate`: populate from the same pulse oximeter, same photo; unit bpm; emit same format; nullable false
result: 67 bpm
